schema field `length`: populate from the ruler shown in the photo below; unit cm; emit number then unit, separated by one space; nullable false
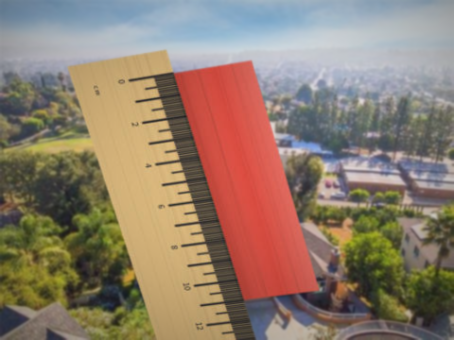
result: 11 cm
